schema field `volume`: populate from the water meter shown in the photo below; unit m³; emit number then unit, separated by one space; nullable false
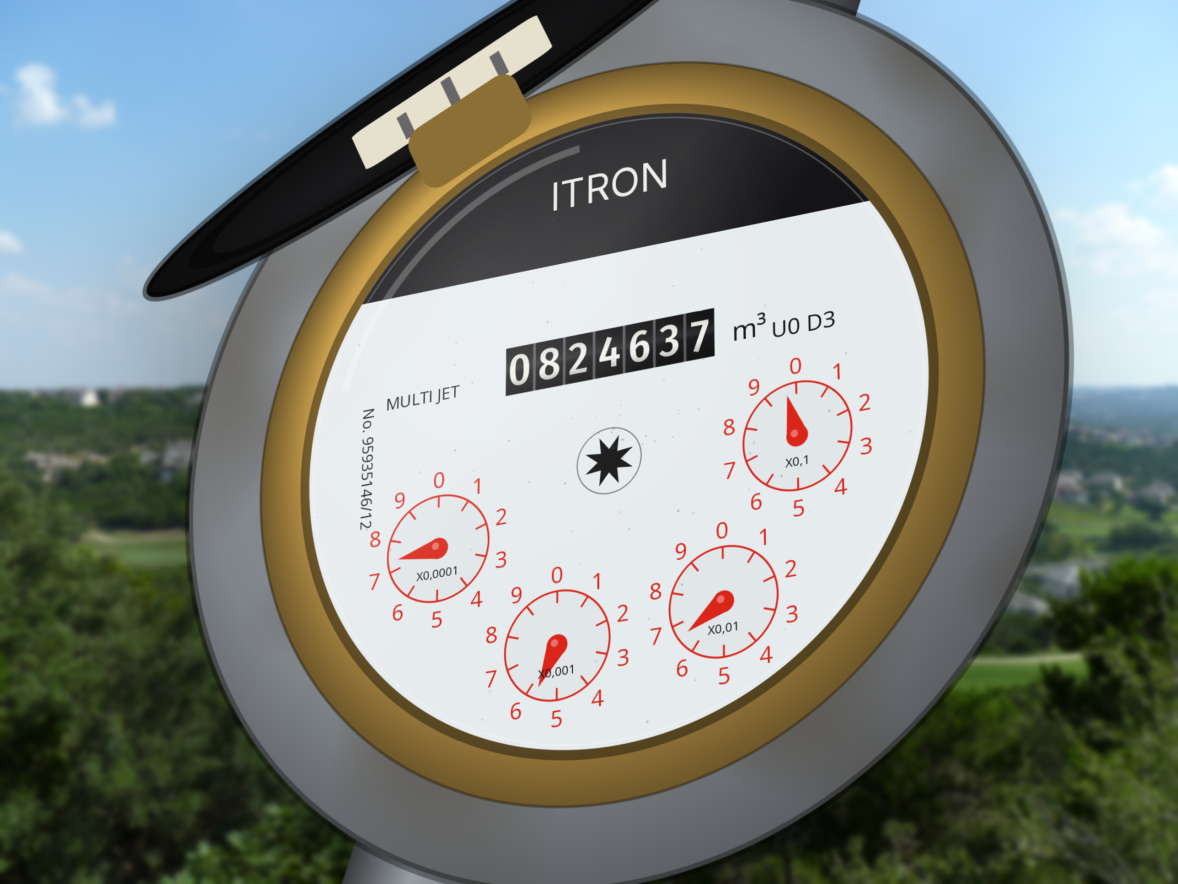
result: 824636.9657 m³
